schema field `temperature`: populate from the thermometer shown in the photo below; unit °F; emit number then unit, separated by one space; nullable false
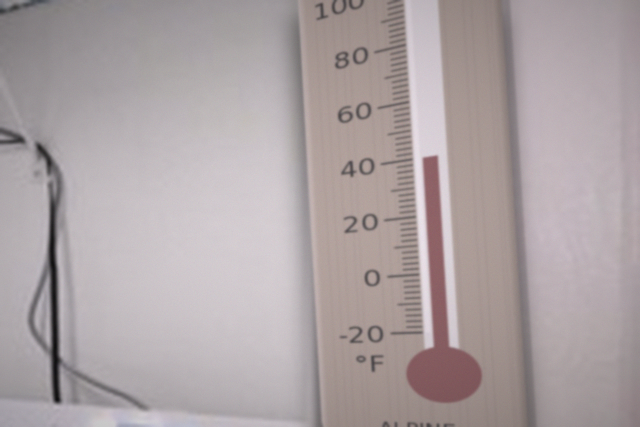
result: 40 °F
